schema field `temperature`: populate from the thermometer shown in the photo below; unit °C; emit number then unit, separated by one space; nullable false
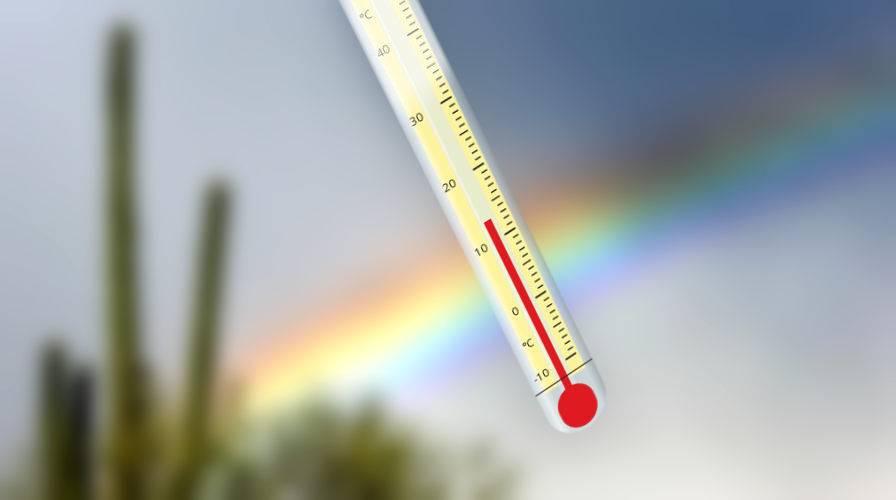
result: 13 °C
